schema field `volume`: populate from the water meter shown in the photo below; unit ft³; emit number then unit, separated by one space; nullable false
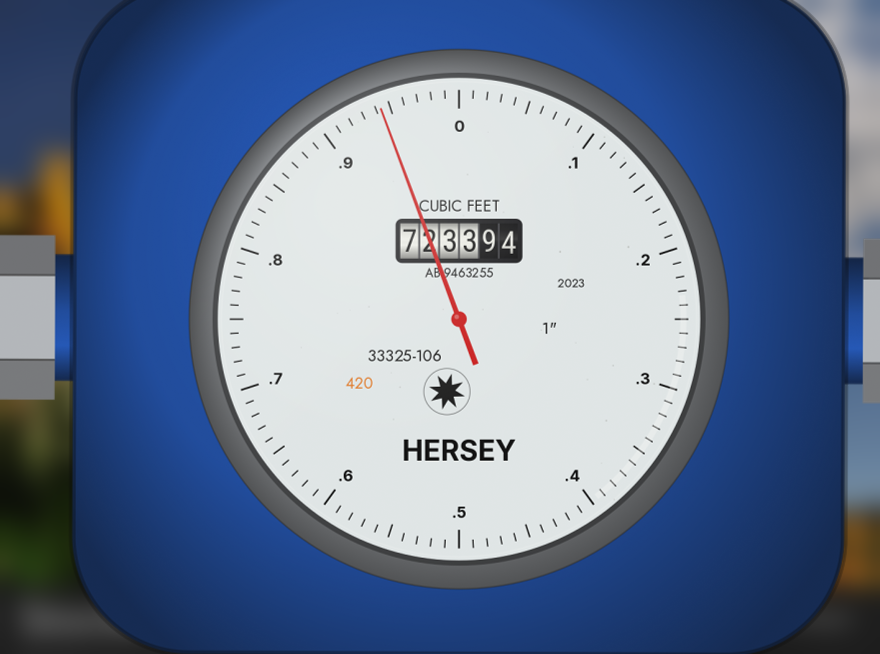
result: 723393.94 ft³
